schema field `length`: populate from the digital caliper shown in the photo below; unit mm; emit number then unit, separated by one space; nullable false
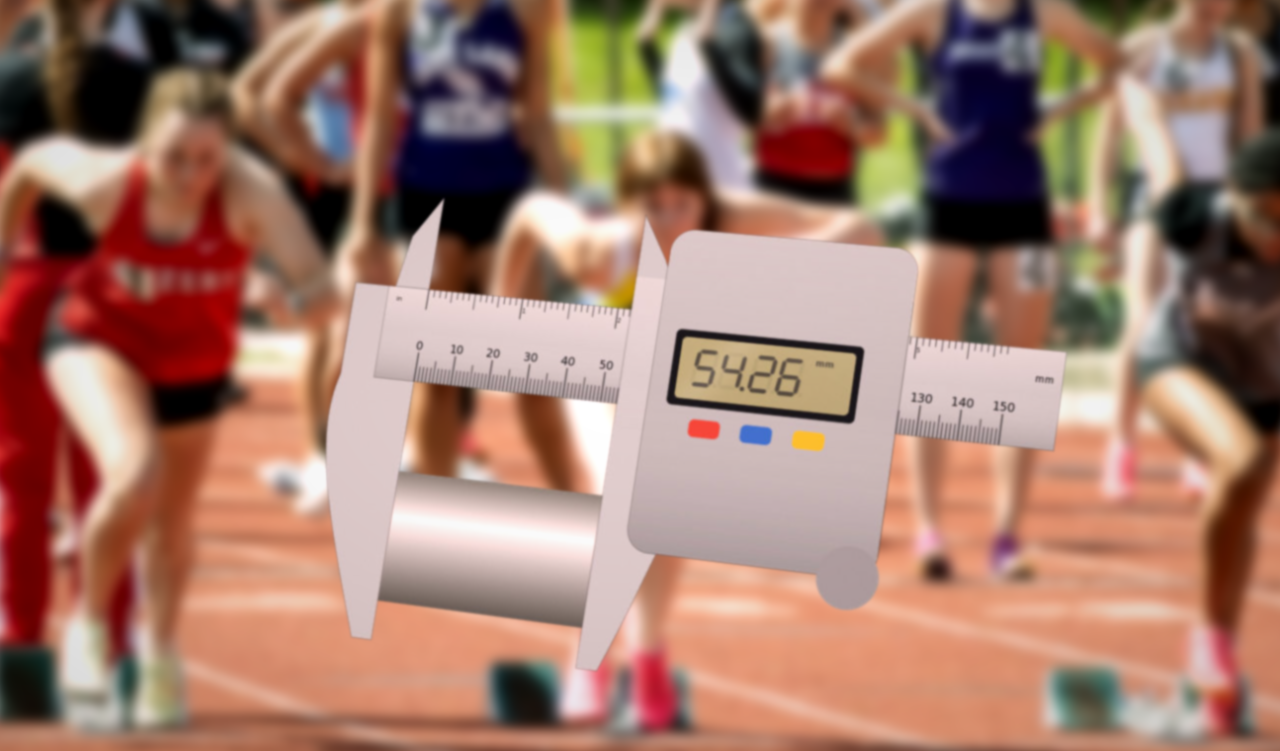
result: 54.26 mm
